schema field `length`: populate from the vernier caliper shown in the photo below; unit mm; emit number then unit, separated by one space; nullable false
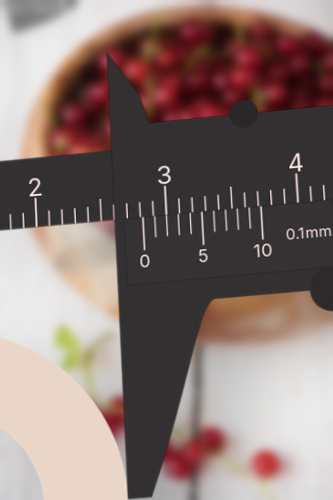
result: 28.2 mm
